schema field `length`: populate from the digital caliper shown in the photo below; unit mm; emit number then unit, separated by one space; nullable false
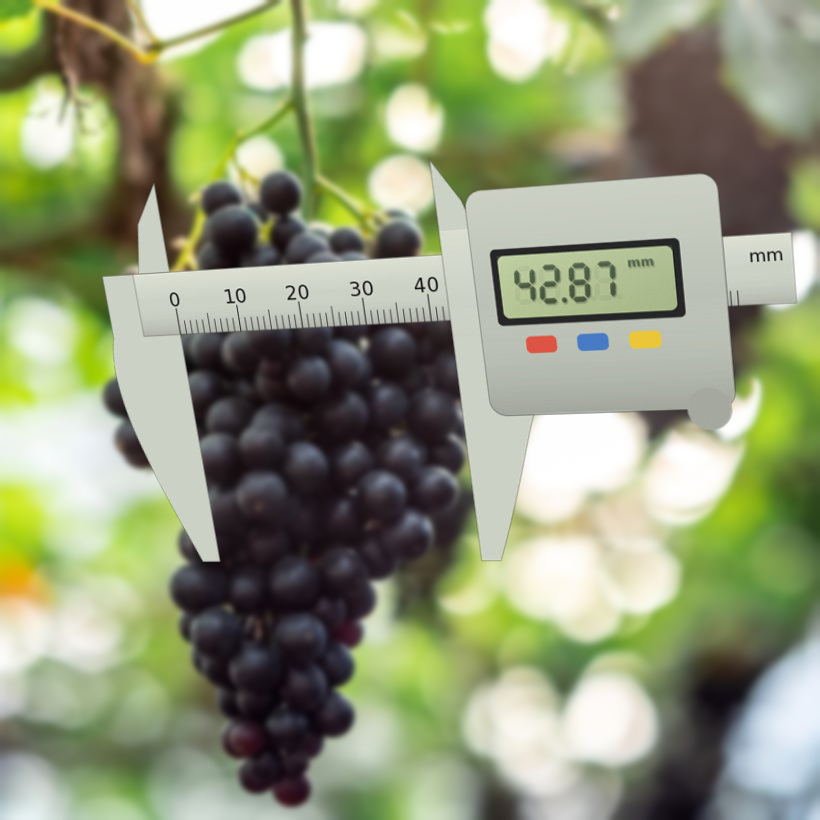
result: 42.87 mm
